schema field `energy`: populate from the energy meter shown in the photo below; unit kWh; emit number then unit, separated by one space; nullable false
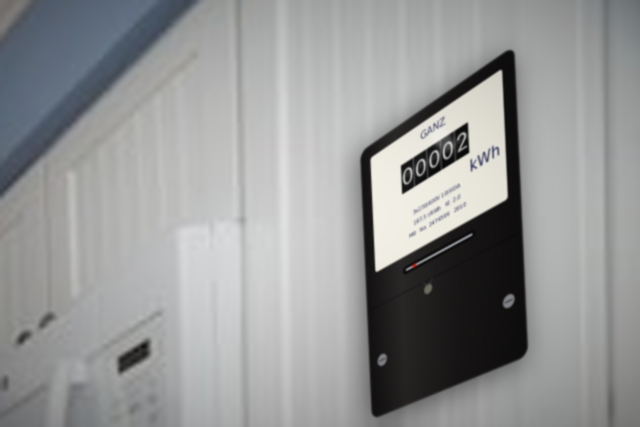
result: 2 kWh
